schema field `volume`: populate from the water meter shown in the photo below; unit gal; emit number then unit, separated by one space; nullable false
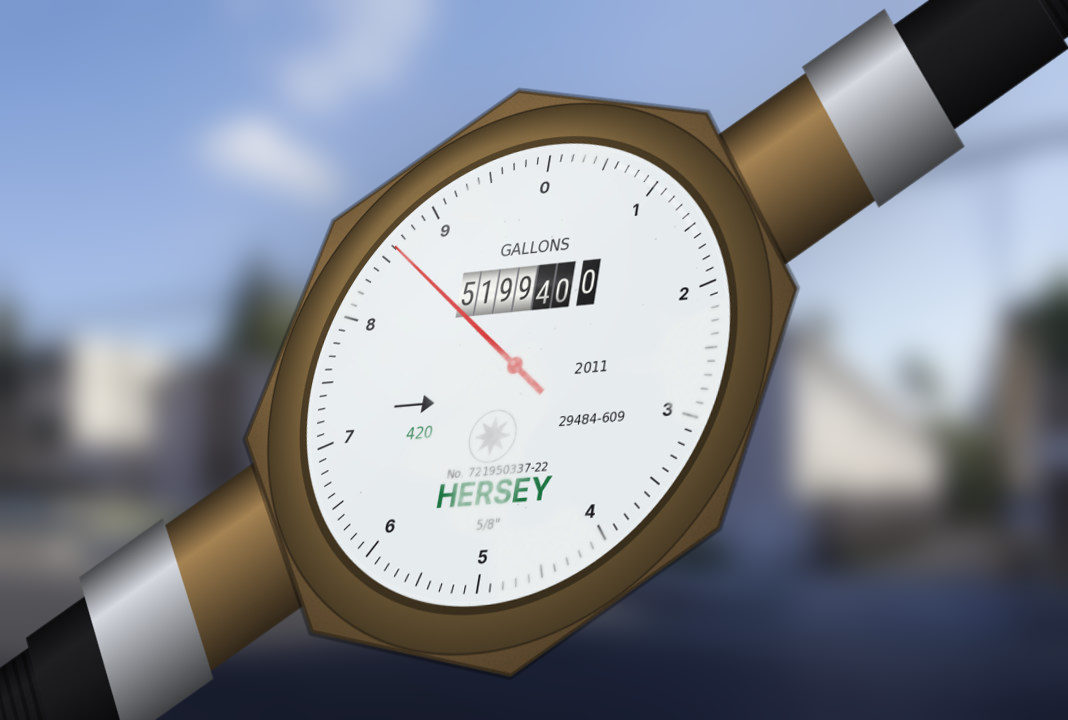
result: 5199398.6 gal
